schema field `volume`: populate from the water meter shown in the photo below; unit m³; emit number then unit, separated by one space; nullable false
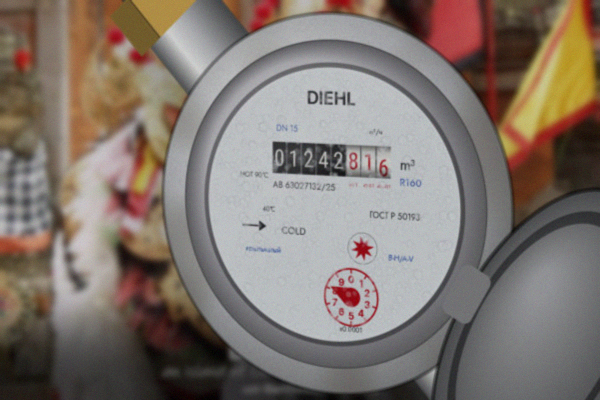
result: 1242.8158 m³
